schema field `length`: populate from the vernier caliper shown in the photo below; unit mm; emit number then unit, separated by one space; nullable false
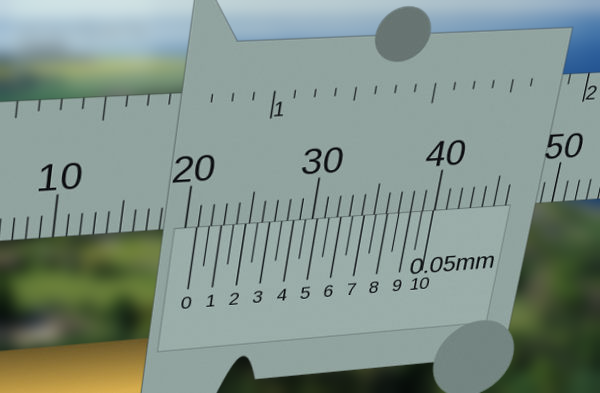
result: 20.9 mm
